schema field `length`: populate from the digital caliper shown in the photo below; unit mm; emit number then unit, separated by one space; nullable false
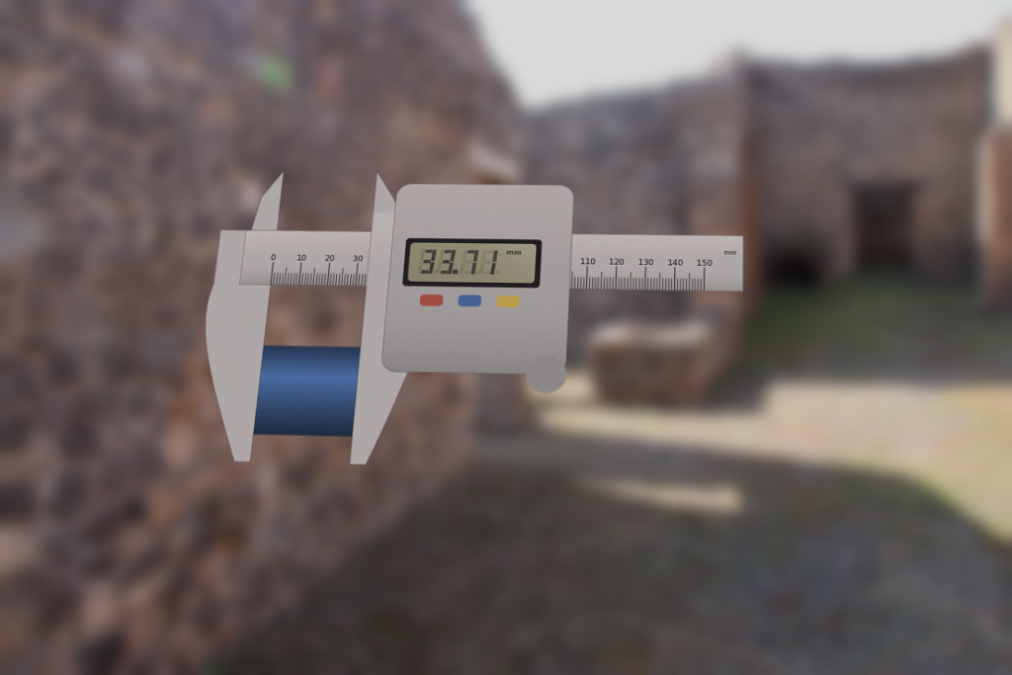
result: 33.71 mm
